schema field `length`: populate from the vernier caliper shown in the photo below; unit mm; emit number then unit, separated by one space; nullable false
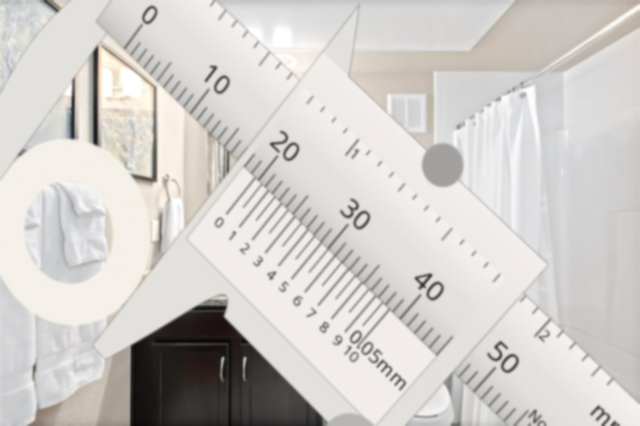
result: 19.6 mm
